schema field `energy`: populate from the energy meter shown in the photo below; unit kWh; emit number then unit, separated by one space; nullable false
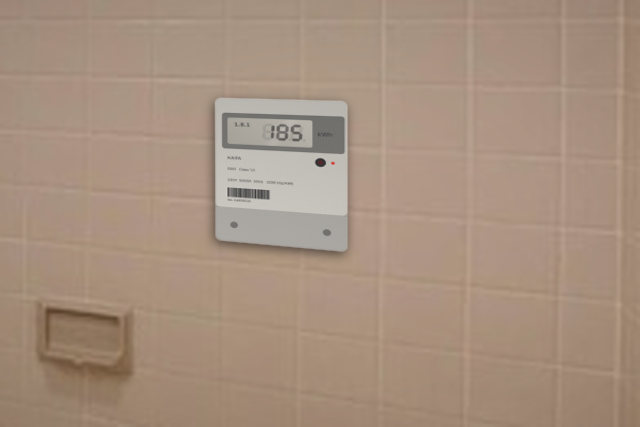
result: 185 kWh
